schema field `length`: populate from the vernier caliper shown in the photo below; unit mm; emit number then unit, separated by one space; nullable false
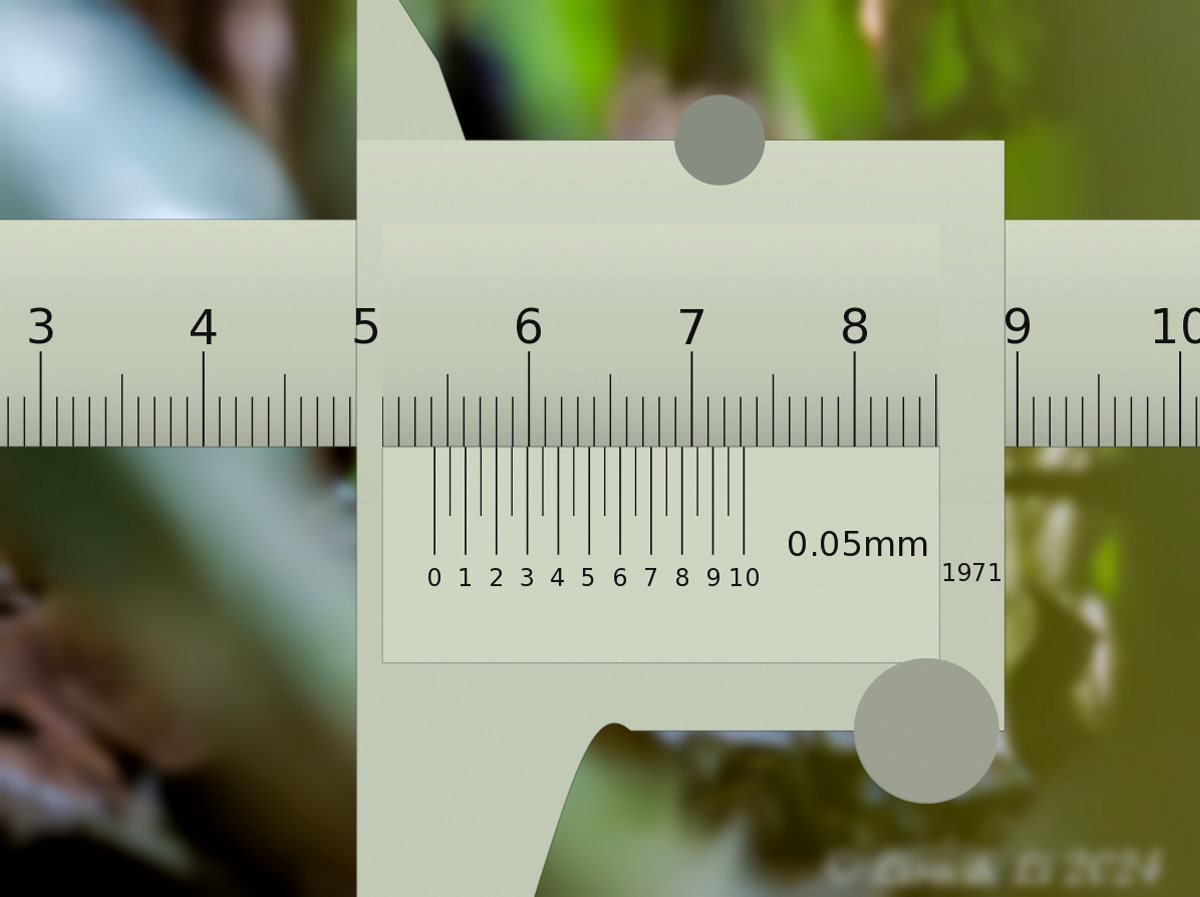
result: 54.2 mm
